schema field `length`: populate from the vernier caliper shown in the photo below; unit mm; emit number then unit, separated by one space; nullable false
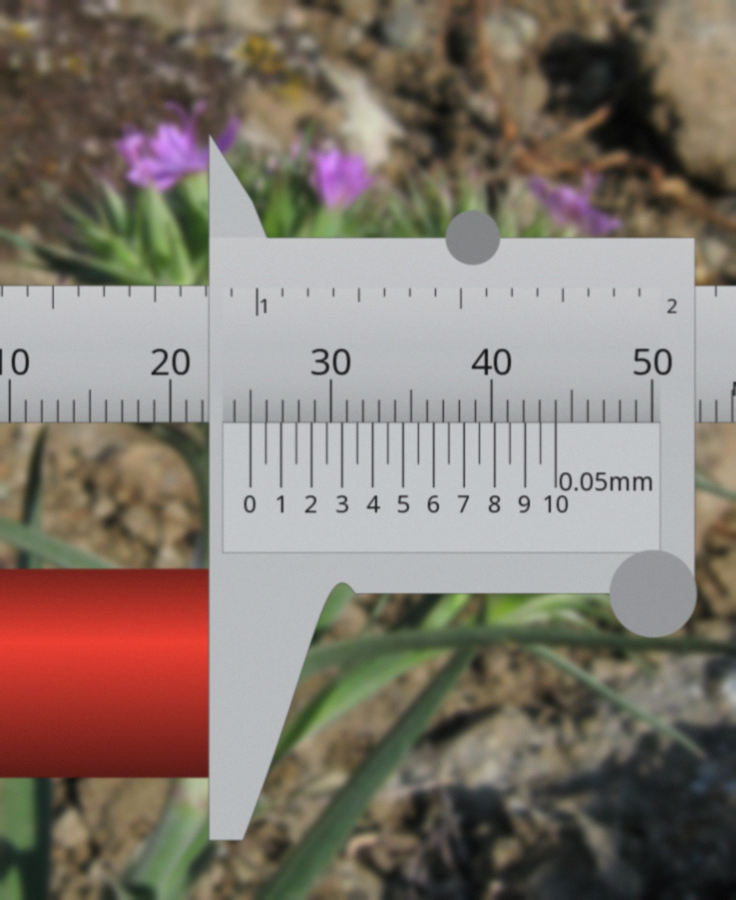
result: 25.0 mm
